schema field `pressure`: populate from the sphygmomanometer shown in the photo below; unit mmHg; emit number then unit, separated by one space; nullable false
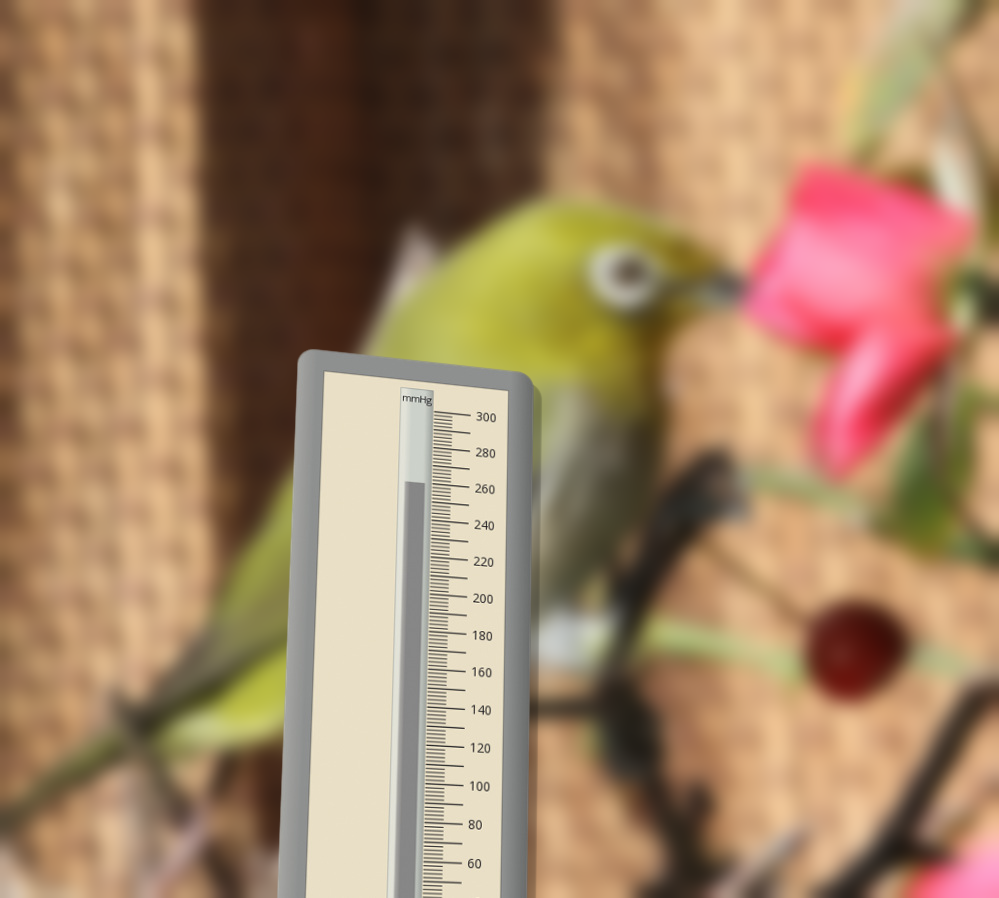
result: 260 mmHg
